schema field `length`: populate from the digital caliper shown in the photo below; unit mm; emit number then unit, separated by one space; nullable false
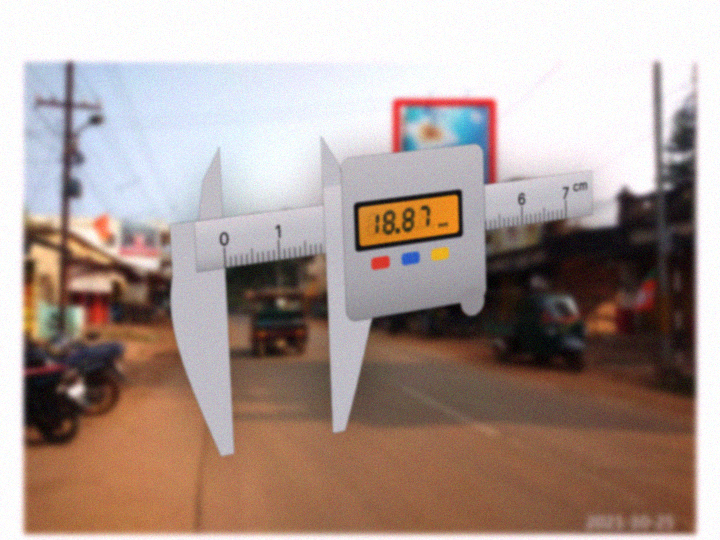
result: 18.87 mm
